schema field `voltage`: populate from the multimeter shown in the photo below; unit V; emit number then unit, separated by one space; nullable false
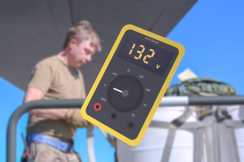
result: 132 V
